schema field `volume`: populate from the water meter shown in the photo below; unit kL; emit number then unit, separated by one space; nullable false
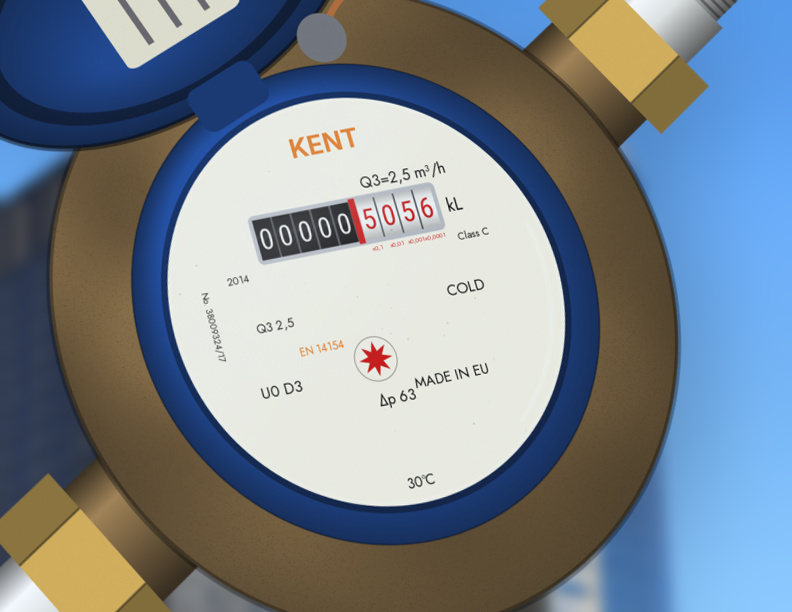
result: 0.5056 kL
